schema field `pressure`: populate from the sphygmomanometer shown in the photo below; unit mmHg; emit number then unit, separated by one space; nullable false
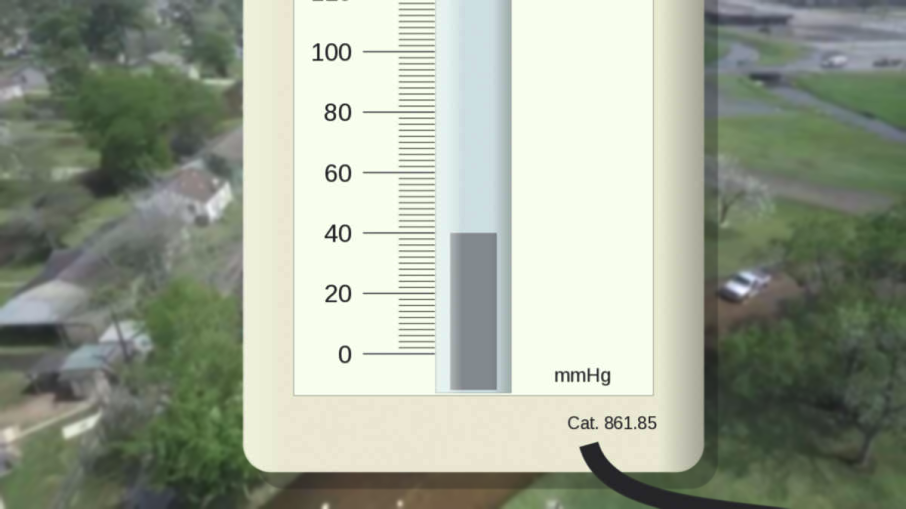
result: 40 mmHg
